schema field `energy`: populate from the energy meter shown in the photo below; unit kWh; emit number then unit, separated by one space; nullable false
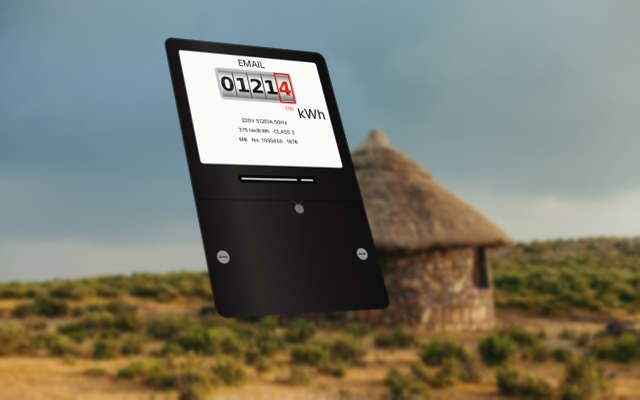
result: 121.4 kWh
